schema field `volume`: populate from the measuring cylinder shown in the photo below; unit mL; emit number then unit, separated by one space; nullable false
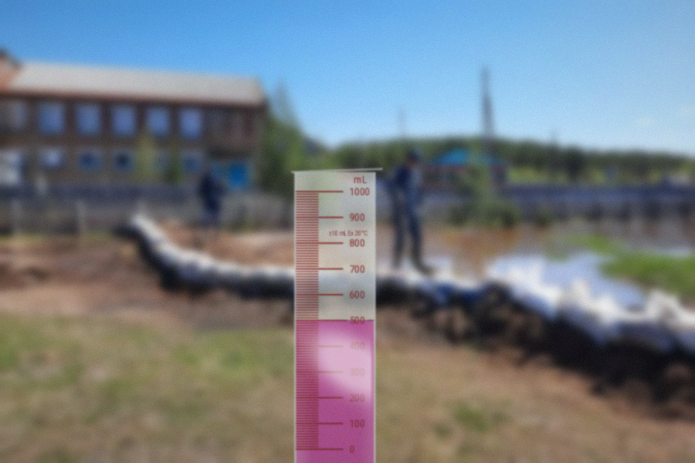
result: 500 mL
